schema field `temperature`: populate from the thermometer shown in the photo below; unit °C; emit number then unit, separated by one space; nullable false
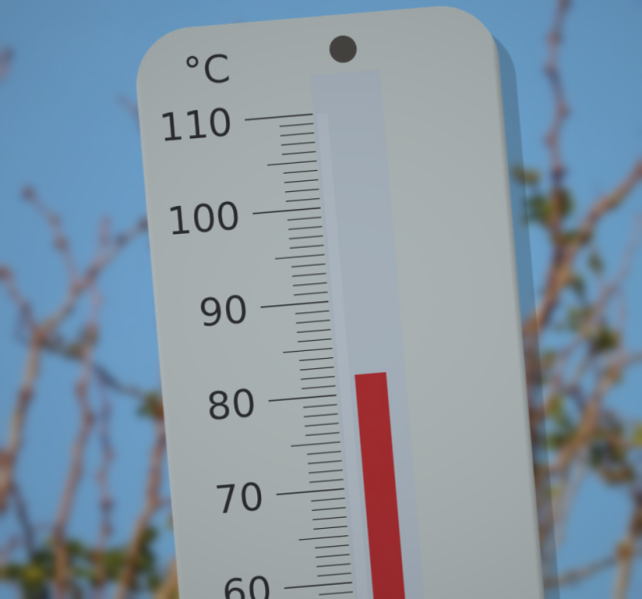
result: 82 °C
